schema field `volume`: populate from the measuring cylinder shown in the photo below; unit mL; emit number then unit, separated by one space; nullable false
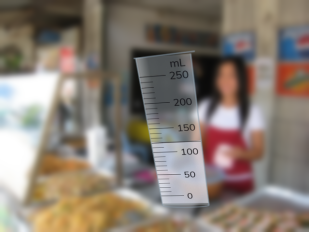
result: 120 mL
